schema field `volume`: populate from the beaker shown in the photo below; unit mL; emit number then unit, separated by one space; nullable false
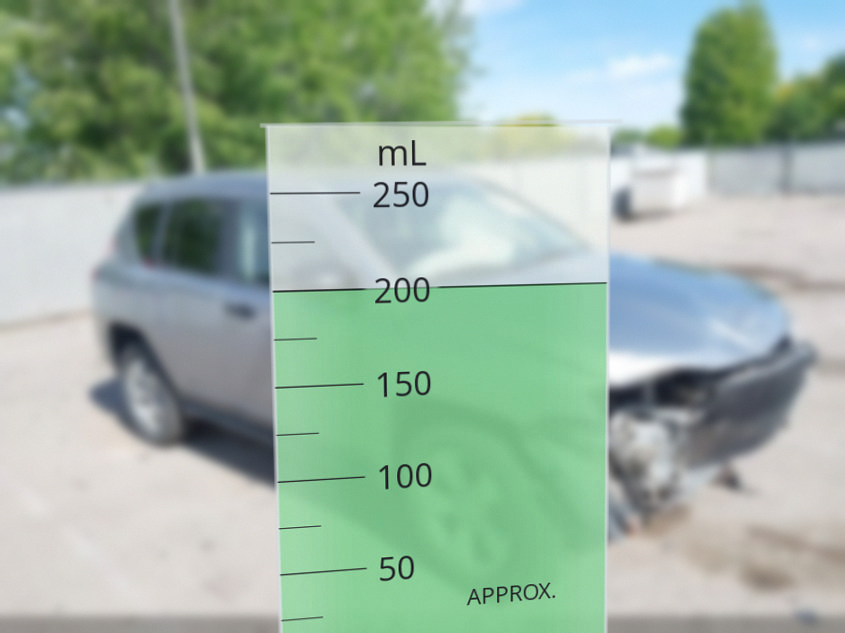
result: 200 mL
